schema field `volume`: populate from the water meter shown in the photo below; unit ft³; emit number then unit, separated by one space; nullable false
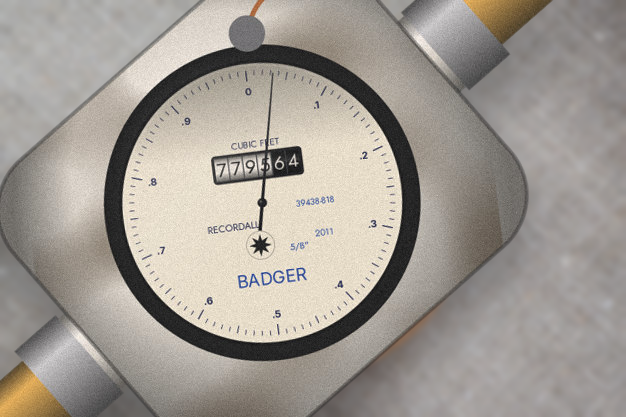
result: 779564.03 ft³
